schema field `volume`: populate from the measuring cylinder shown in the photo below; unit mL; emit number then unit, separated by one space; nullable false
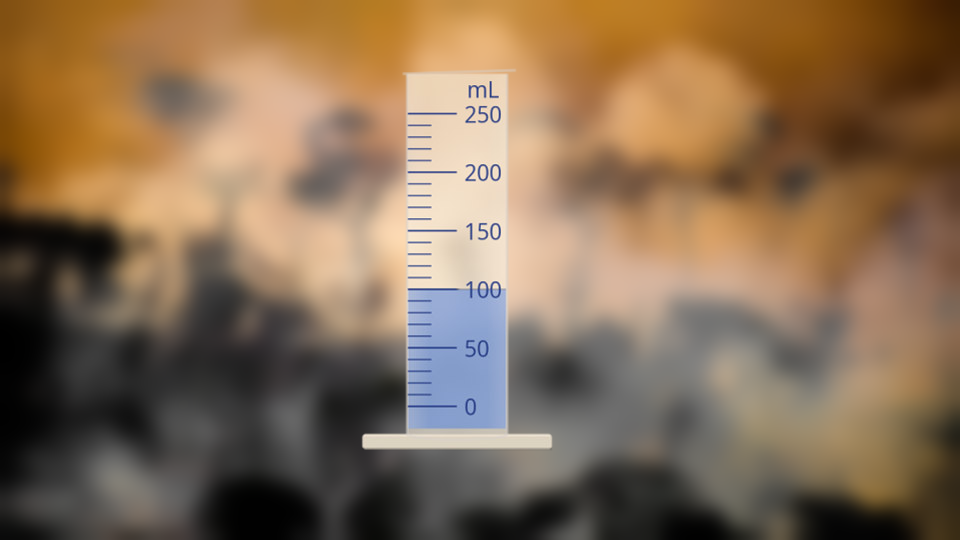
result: 100 mL
